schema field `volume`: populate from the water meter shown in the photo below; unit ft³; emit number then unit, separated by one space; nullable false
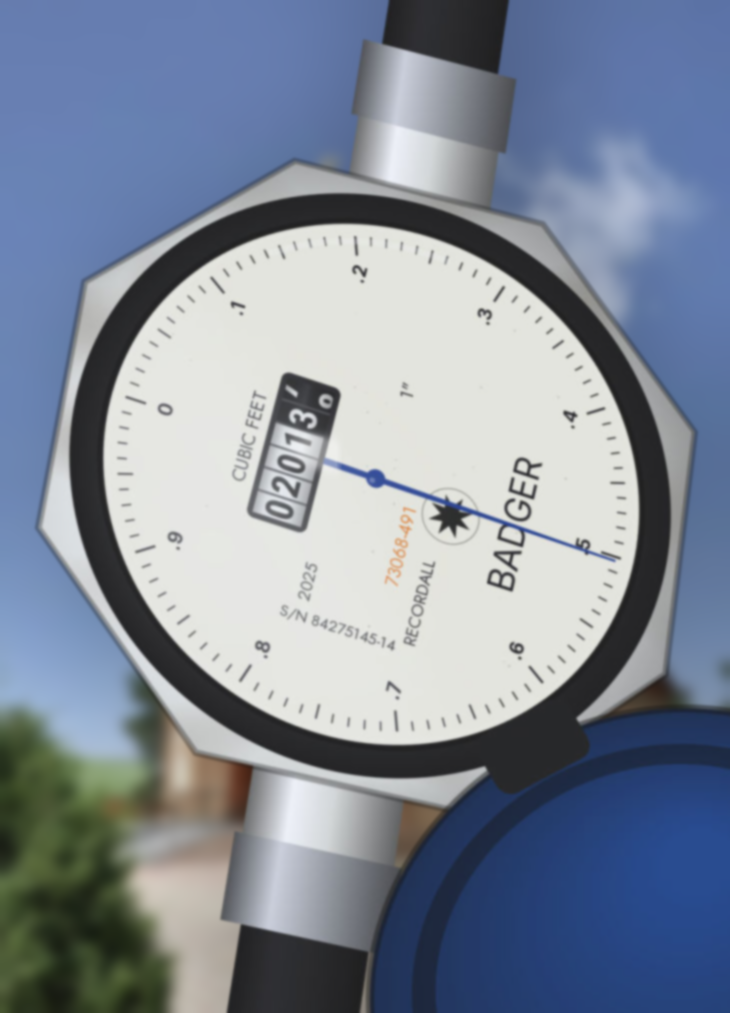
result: 20137.50 ft³
